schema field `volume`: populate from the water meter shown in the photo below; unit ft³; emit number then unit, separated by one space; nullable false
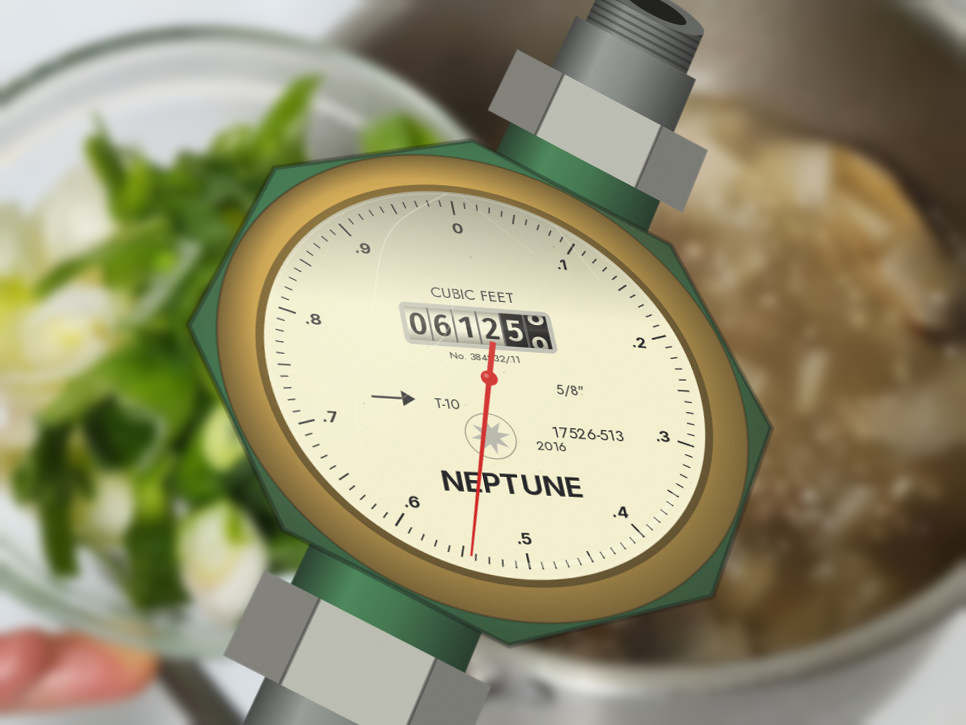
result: 61258.54 ft³
